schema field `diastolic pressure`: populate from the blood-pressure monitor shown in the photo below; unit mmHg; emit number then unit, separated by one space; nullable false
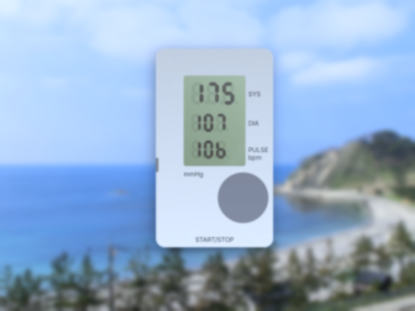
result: 107 mmHg
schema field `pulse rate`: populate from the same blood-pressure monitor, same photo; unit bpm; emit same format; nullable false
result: 106 bpm
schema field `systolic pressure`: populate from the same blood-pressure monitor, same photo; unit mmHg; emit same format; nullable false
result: 175 mmHg
